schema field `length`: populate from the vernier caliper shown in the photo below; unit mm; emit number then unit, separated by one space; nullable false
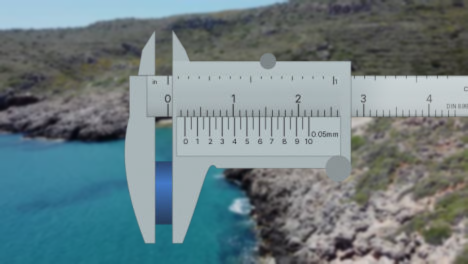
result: 2.6 mm
